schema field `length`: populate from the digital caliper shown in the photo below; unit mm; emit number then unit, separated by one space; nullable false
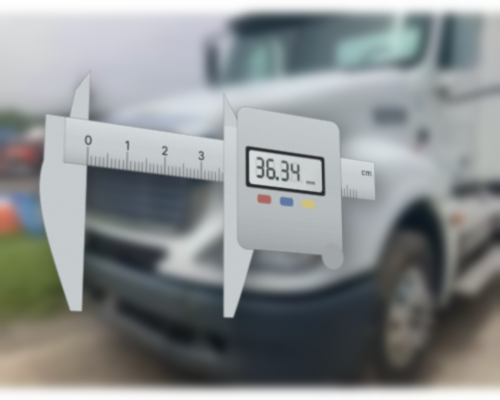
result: 36.34 mm
